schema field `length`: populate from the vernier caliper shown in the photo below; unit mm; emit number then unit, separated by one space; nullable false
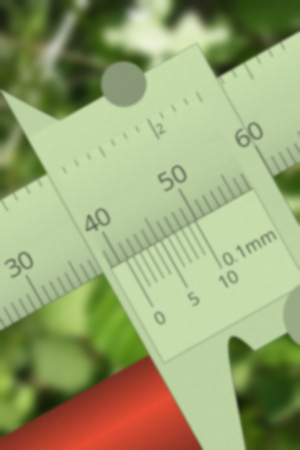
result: 40.8 mm
